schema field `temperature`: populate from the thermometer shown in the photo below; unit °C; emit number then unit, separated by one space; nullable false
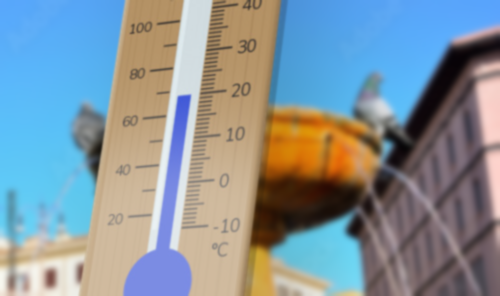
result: 20 °C
